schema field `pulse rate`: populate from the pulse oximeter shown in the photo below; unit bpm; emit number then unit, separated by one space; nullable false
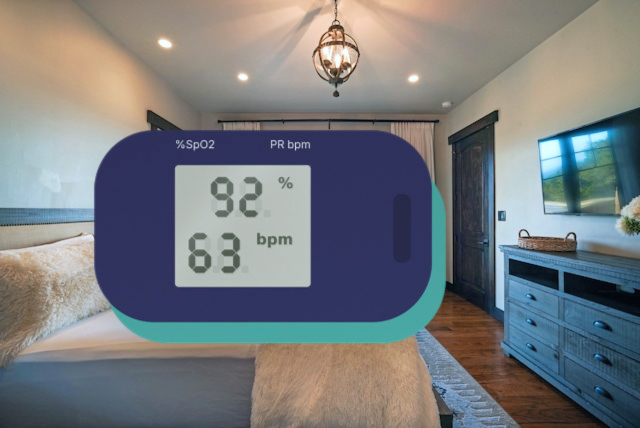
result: 63 bpm
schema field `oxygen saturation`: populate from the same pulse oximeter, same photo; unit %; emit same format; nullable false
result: 92 %
